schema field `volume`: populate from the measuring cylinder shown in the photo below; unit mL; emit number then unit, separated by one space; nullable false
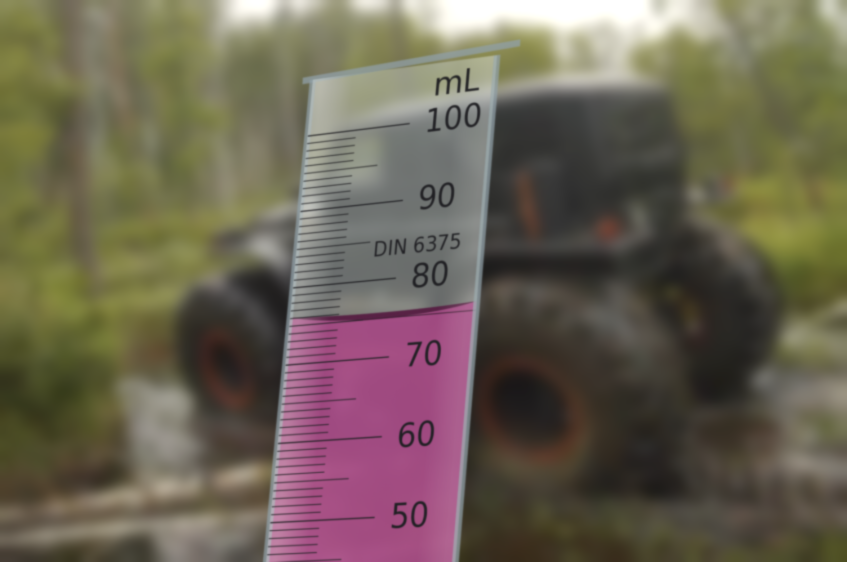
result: 75 mL
